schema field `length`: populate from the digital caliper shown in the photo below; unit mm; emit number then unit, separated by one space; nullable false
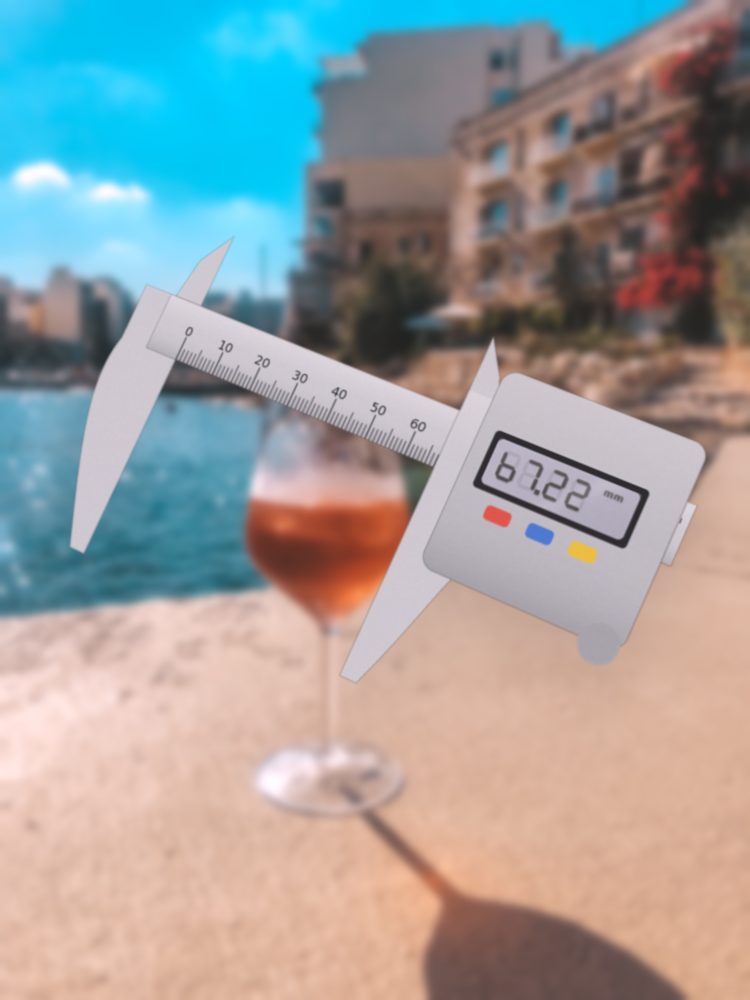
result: 67.22 mm
